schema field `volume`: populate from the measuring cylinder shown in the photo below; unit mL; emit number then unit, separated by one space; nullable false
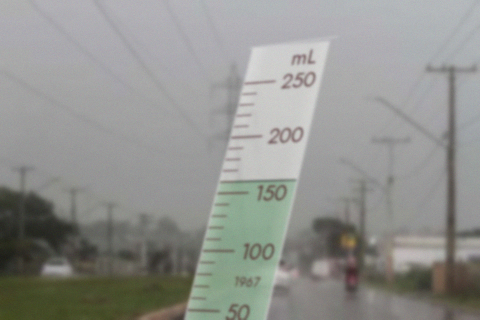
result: 160 mL
